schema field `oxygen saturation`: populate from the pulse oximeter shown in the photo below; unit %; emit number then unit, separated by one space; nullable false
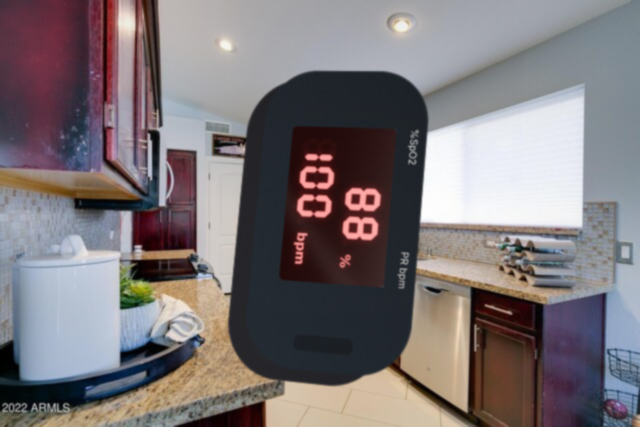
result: 88 %
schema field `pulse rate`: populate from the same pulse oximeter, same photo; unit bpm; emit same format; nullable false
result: 100 bpm
